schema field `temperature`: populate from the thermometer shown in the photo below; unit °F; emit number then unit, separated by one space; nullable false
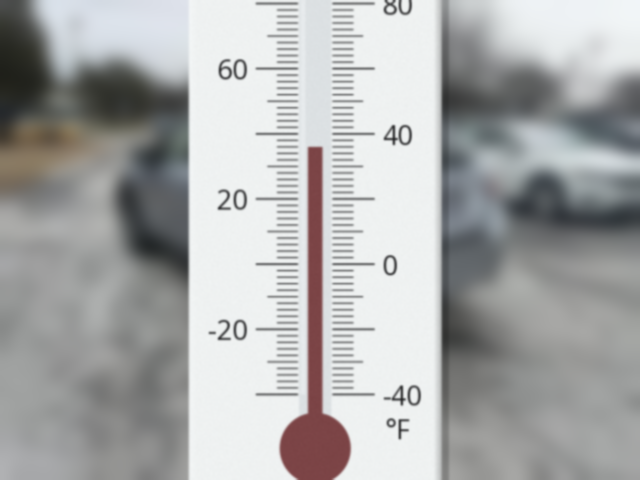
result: 36 °F
